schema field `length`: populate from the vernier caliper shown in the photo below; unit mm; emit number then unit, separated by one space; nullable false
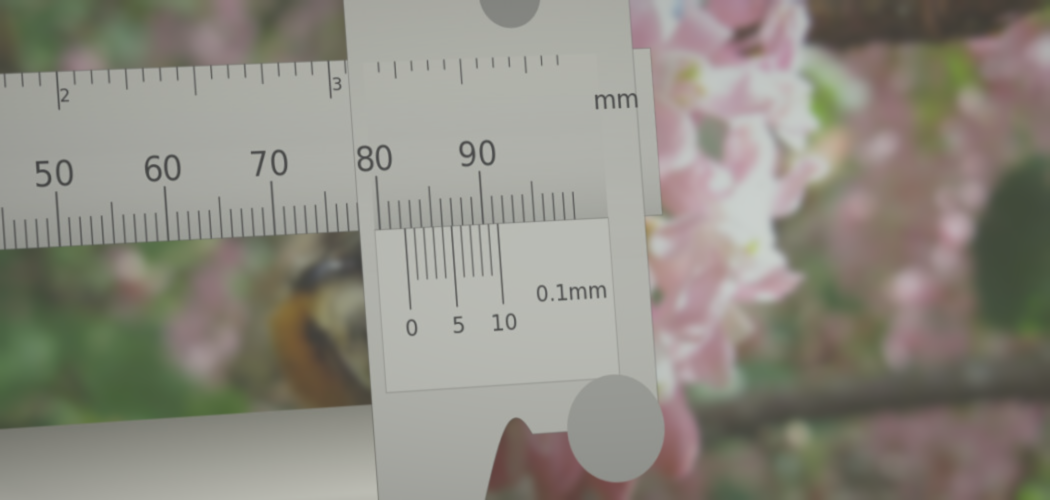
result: 82.4 mm
